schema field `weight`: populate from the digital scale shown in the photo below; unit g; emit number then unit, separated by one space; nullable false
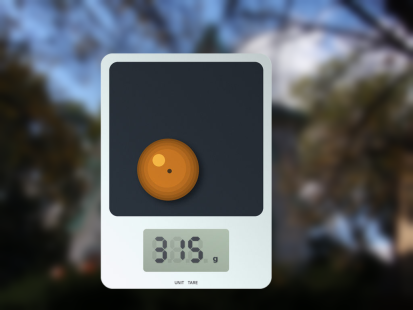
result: 315 g
